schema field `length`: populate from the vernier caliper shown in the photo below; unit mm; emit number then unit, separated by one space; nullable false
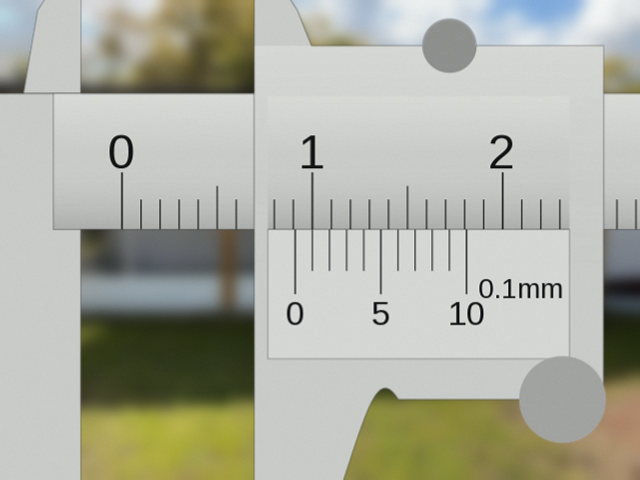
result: 9.1 mm
